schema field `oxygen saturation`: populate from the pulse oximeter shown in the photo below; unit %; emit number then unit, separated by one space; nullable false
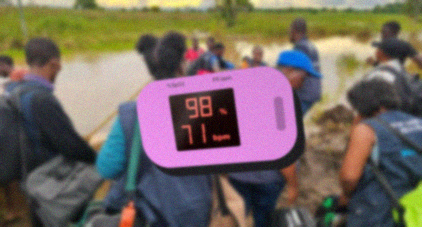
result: 98 %
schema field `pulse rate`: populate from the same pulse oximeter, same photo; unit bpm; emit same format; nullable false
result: 71 bpm
